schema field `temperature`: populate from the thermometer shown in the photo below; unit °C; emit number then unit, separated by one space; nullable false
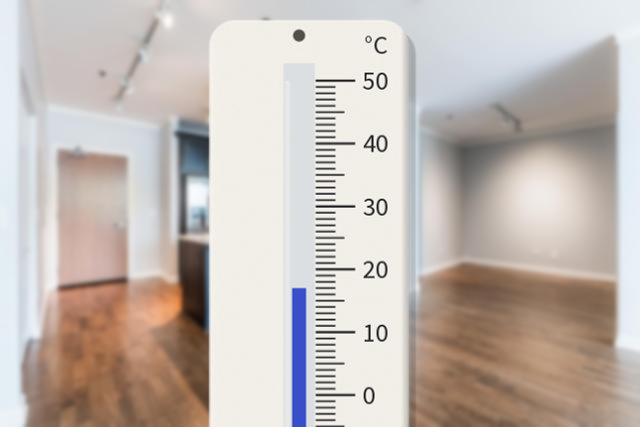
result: 17 °C
